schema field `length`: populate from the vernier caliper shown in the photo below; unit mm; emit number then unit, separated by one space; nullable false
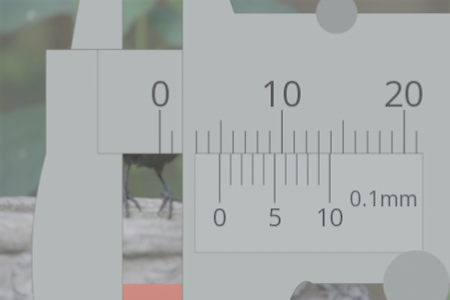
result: 4.9 mm
